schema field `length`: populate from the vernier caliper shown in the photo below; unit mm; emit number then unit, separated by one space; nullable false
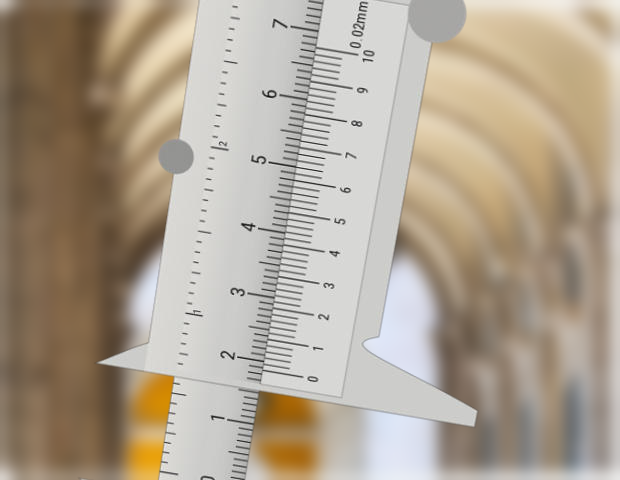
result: 18.6 mm
